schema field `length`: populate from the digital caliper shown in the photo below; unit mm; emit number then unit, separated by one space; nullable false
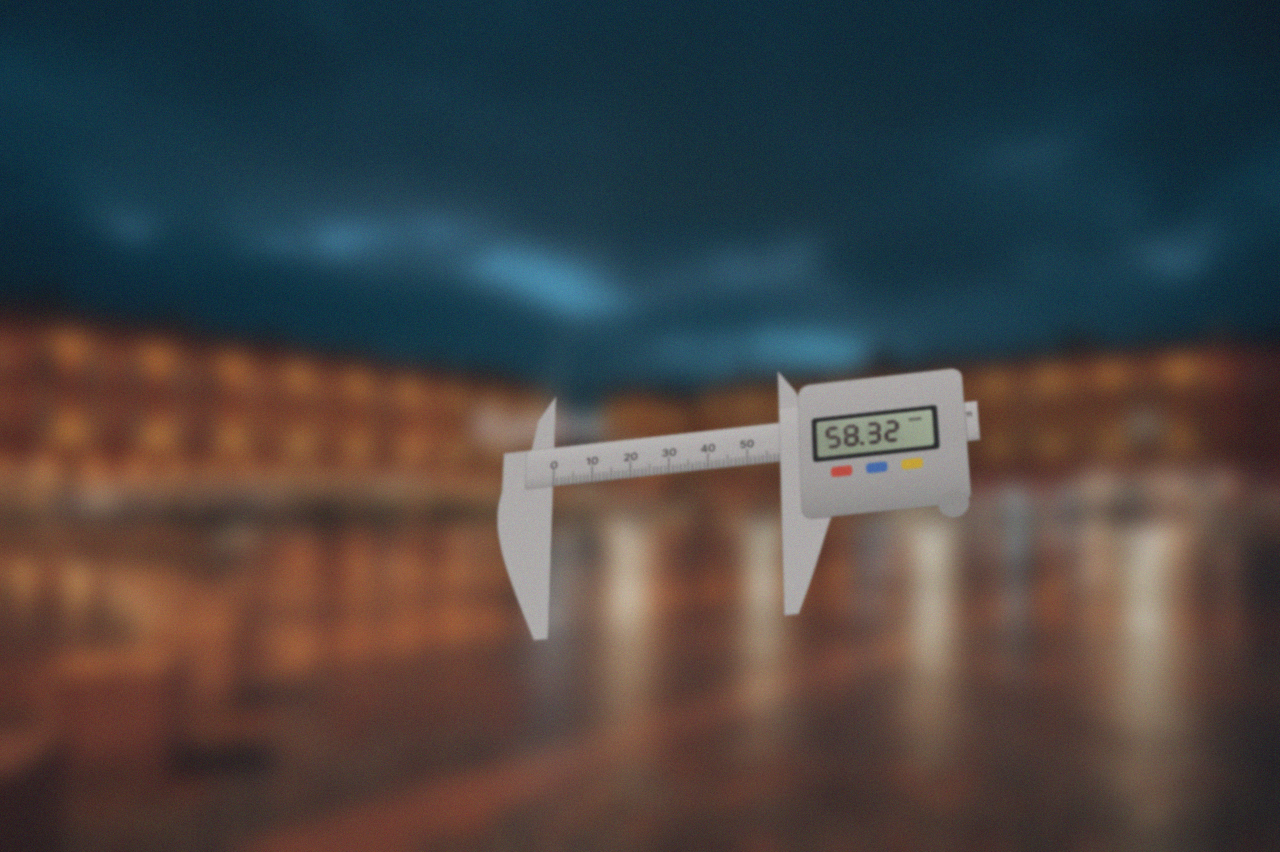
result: 58.32 mm
